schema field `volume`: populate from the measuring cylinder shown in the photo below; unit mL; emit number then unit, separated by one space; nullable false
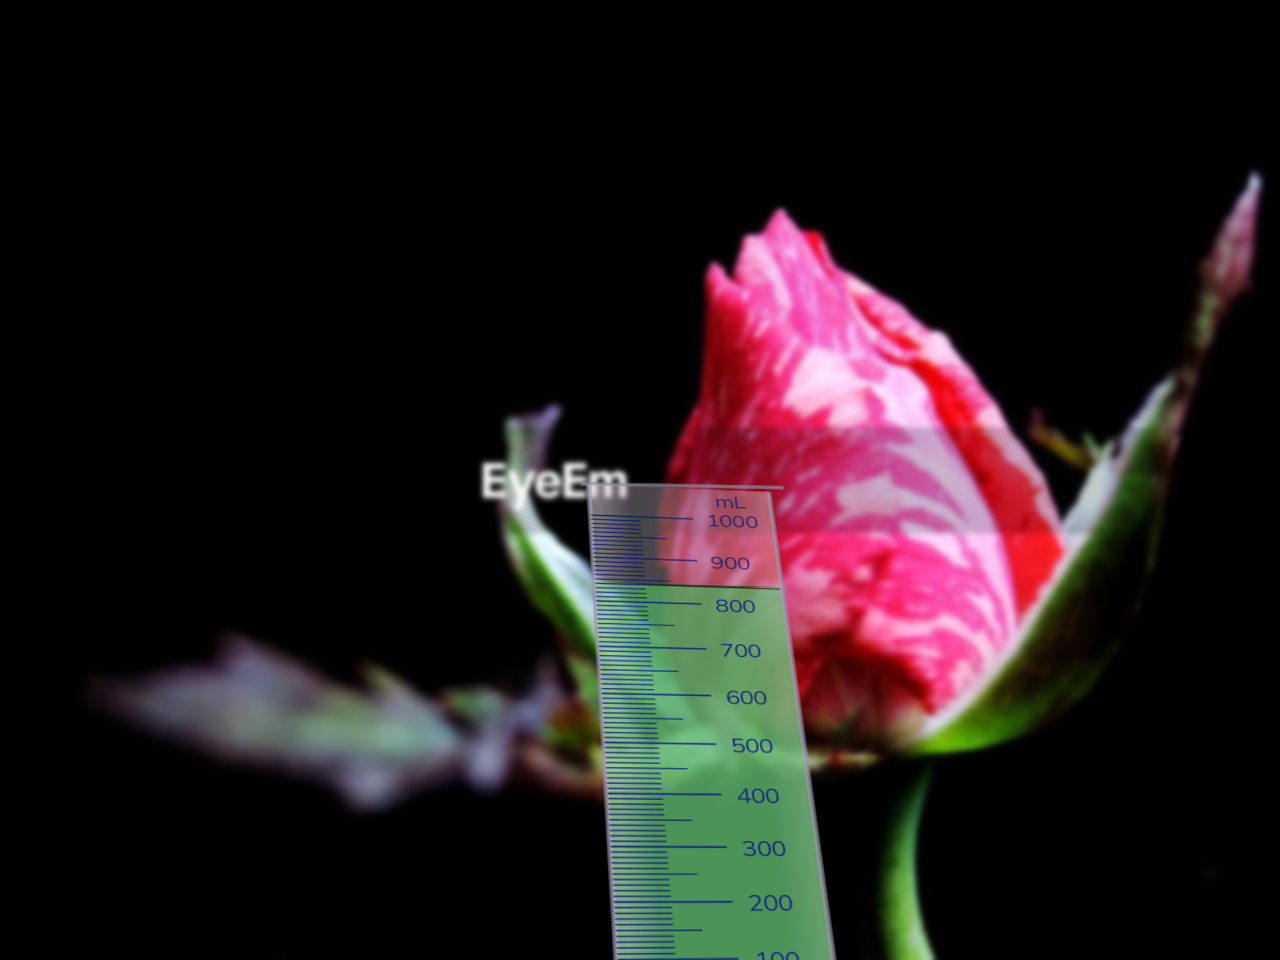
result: 840 mL
